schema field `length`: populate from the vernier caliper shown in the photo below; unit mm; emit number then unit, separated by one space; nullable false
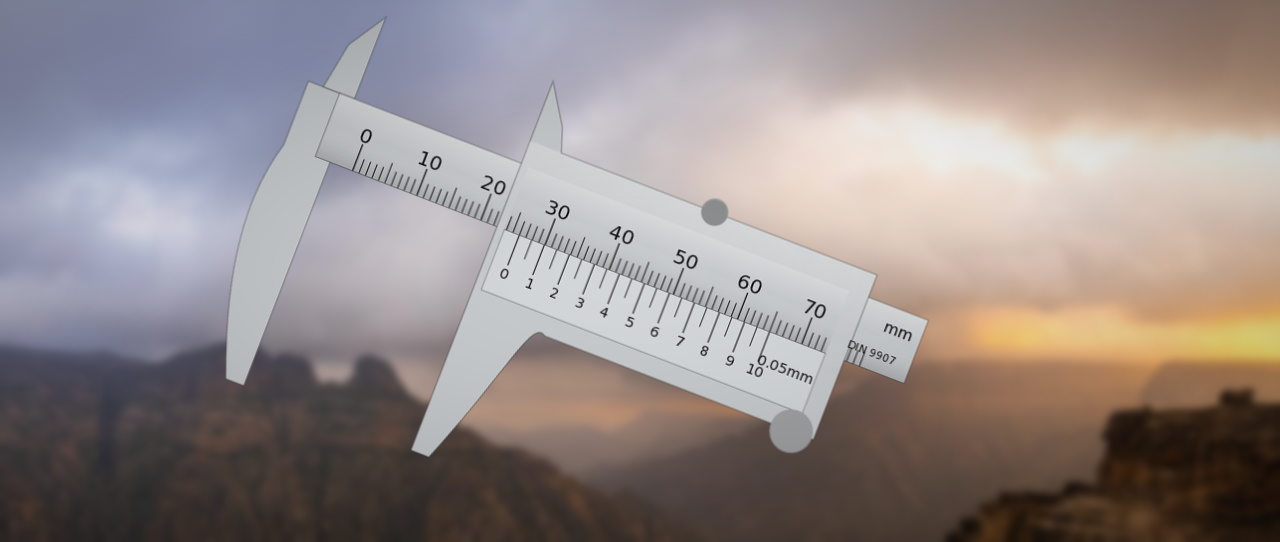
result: 26.0 mm
